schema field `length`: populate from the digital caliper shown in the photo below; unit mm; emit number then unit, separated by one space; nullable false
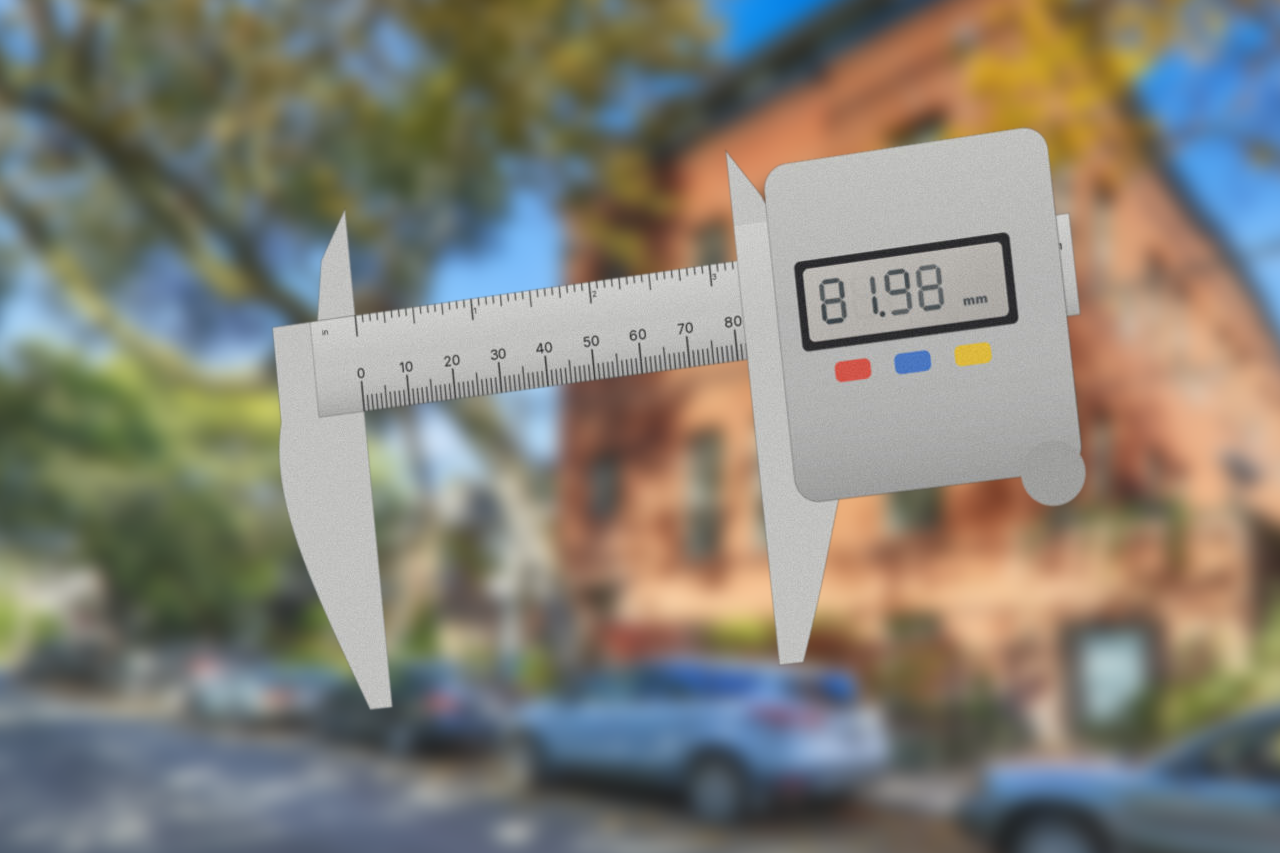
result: 81.98 mm
